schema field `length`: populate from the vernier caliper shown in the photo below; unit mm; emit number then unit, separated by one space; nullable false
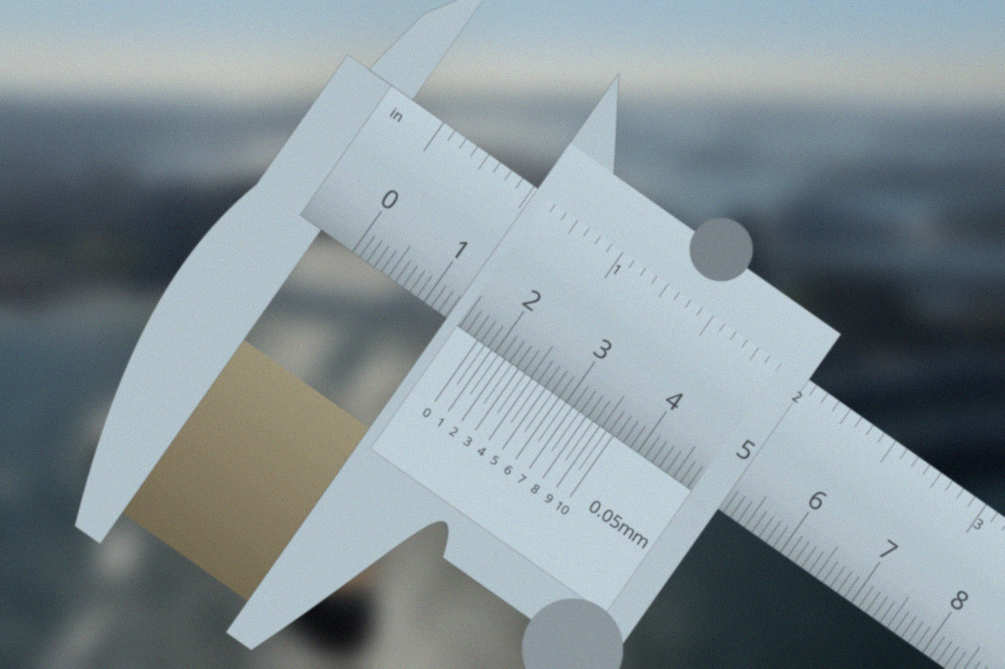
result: 17.6 mm
